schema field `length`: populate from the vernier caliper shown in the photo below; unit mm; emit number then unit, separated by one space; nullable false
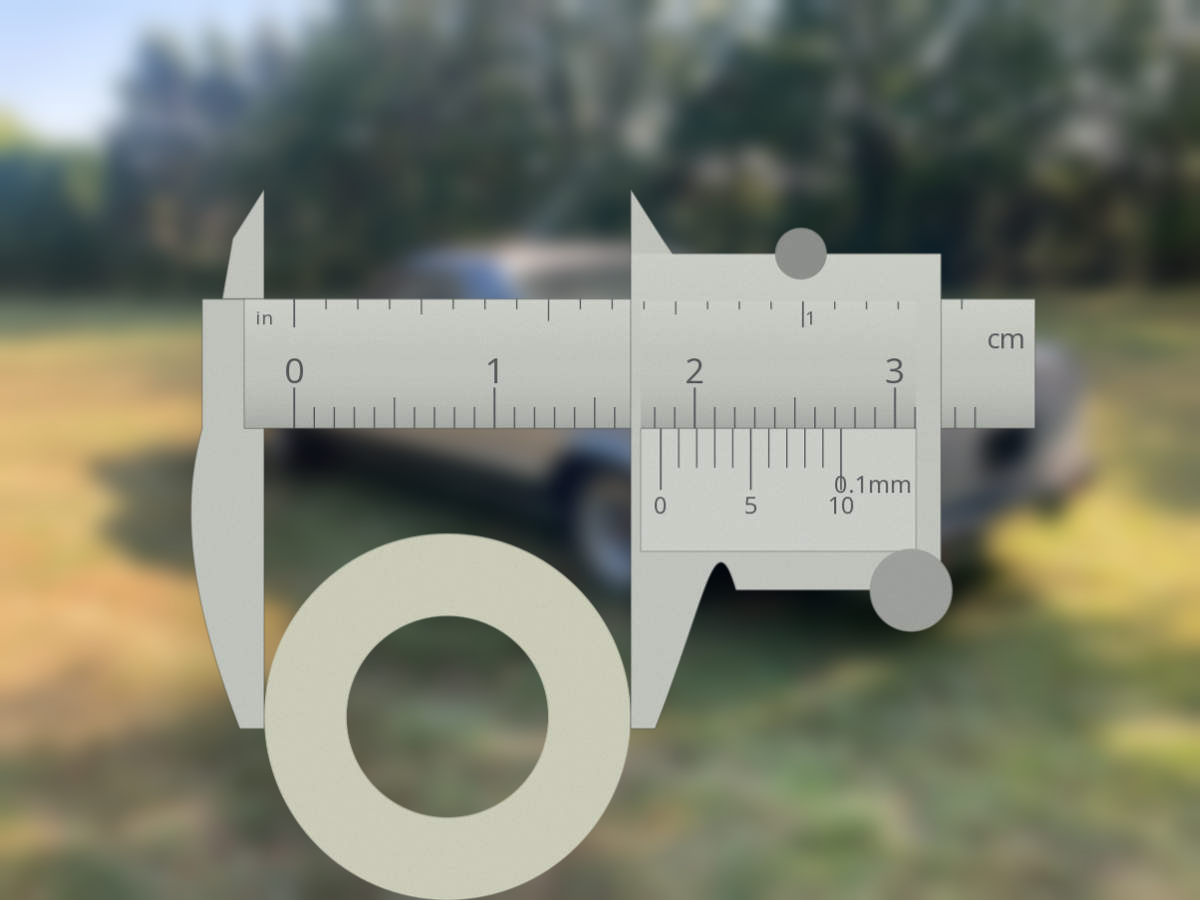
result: 18.3 mm
